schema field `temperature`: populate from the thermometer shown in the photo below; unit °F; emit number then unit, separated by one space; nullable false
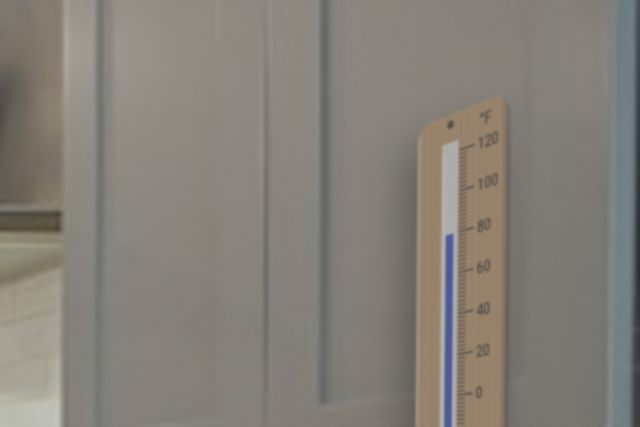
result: 80 °F
